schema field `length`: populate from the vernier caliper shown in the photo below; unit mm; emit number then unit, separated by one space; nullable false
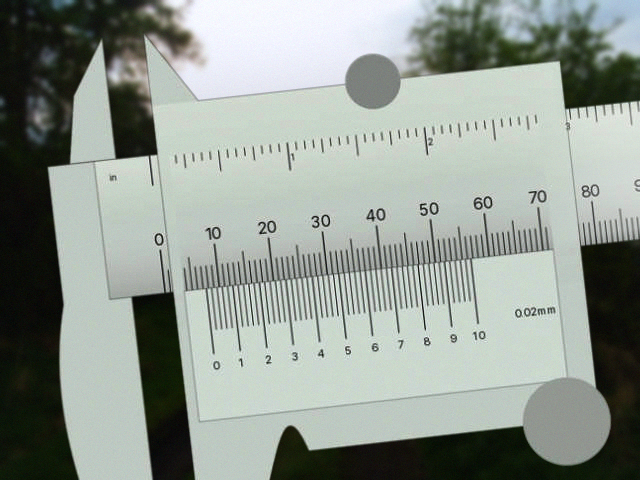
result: 7.6 mm
